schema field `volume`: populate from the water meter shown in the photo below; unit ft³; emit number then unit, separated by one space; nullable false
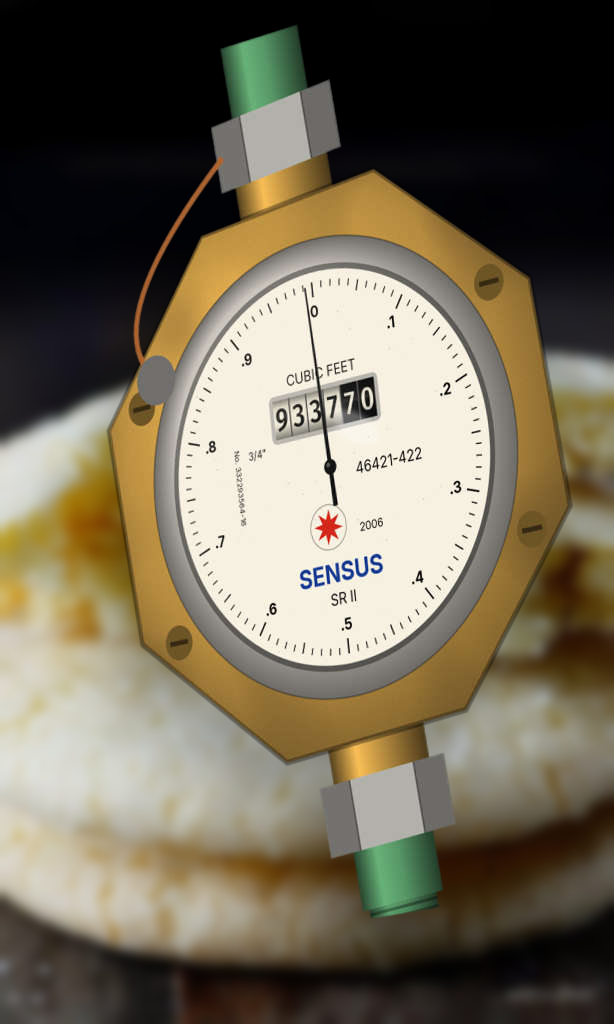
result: 933769.99 ft³
